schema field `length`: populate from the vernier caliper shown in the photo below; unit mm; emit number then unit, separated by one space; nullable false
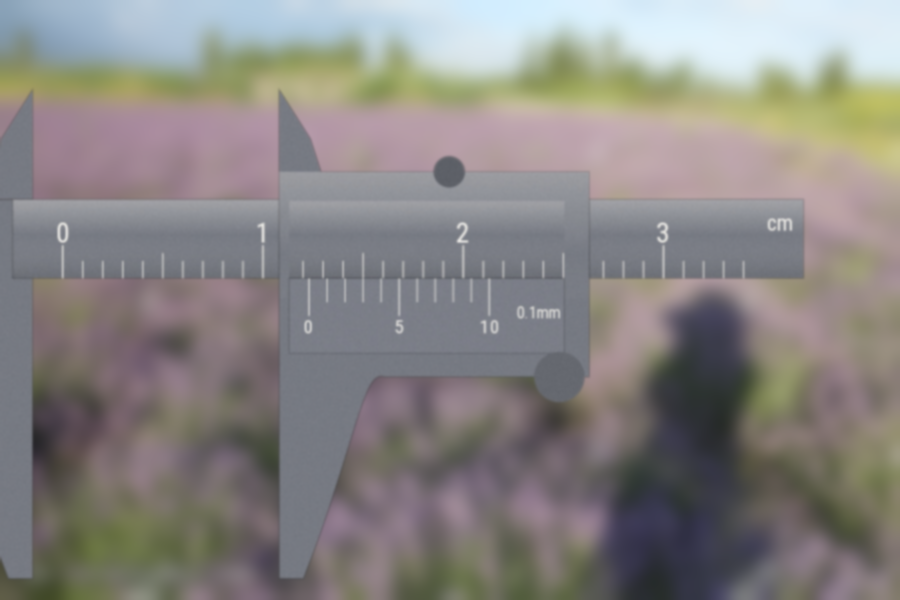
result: 12.3 mm
